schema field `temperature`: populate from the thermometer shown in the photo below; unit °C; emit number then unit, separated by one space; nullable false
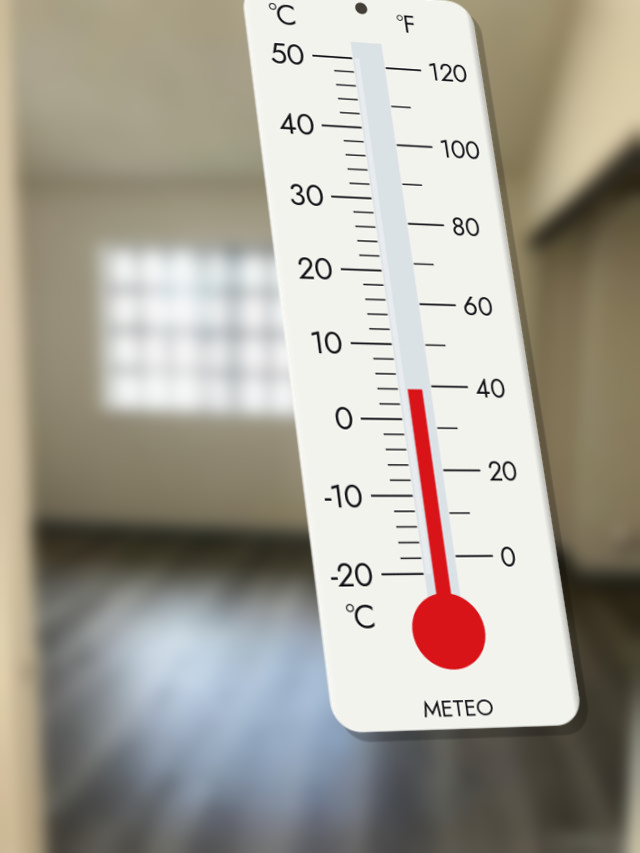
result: 4 °C
